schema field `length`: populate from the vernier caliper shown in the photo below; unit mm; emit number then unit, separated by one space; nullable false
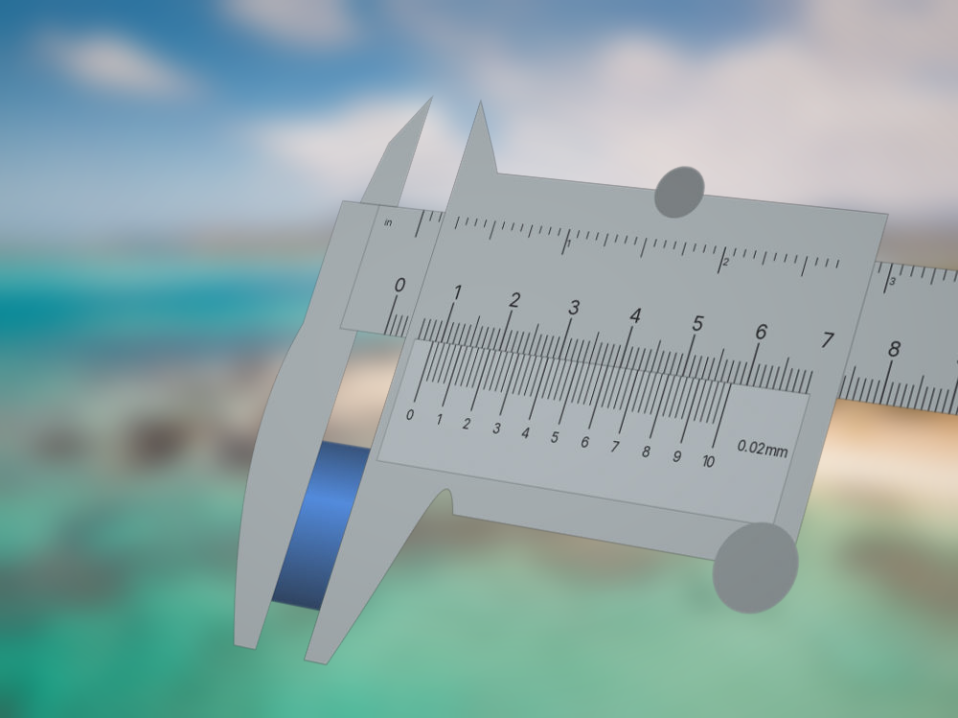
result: 8.6 mm
